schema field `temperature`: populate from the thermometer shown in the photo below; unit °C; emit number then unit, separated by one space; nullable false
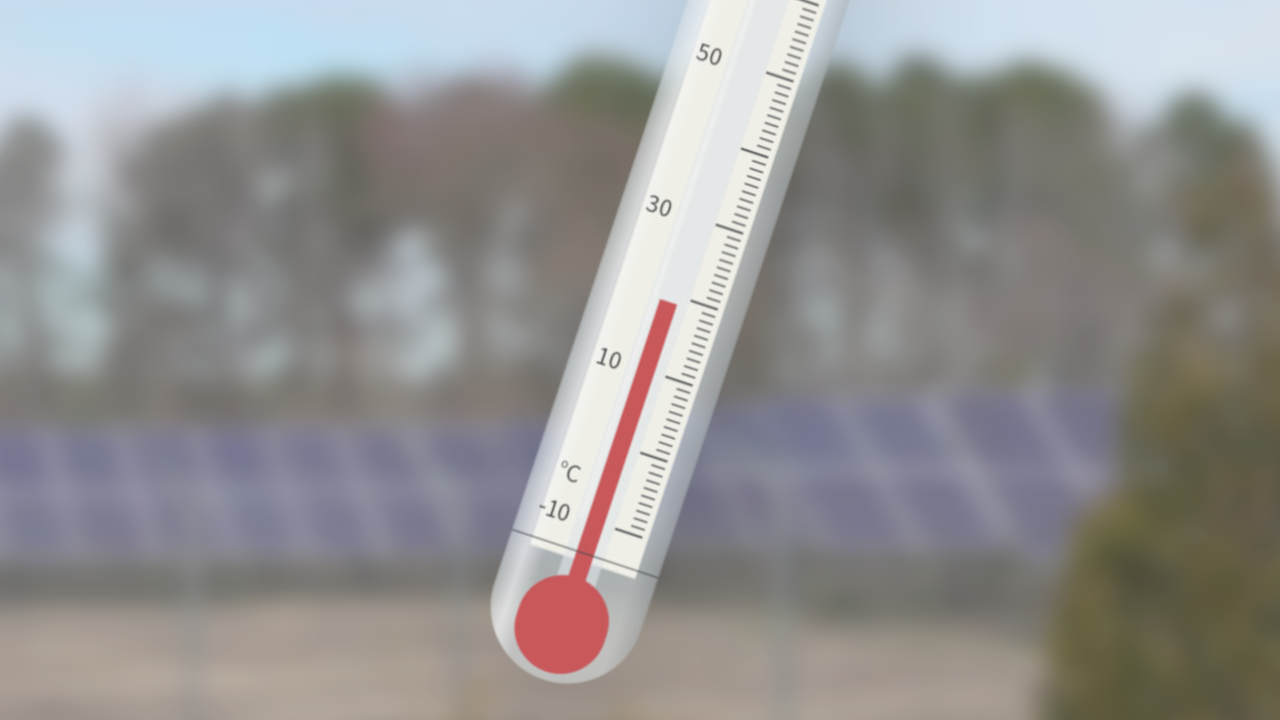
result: 19 °C
